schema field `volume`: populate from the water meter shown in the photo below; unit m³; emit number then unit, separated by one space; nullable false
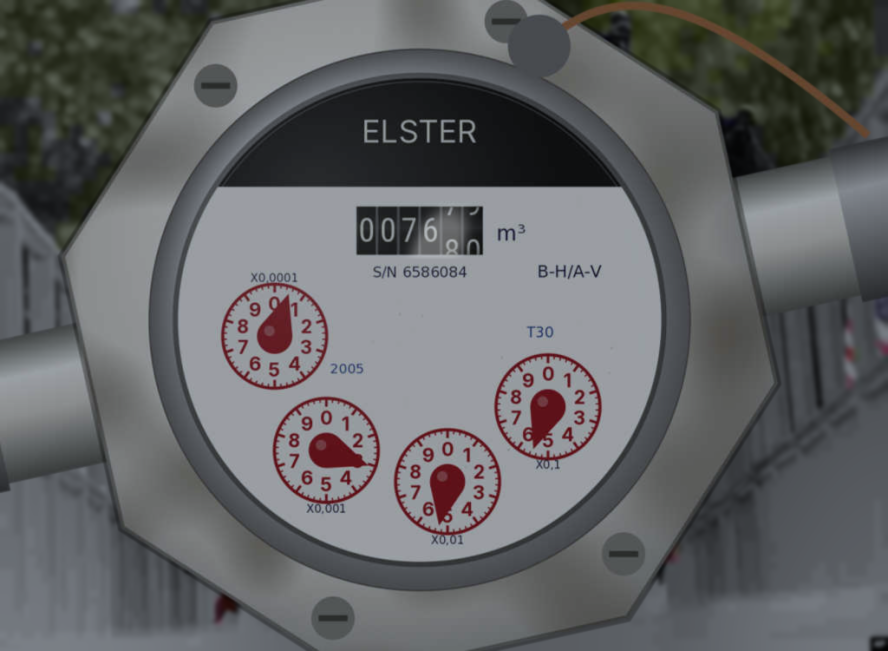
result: 7679.5530 m³
